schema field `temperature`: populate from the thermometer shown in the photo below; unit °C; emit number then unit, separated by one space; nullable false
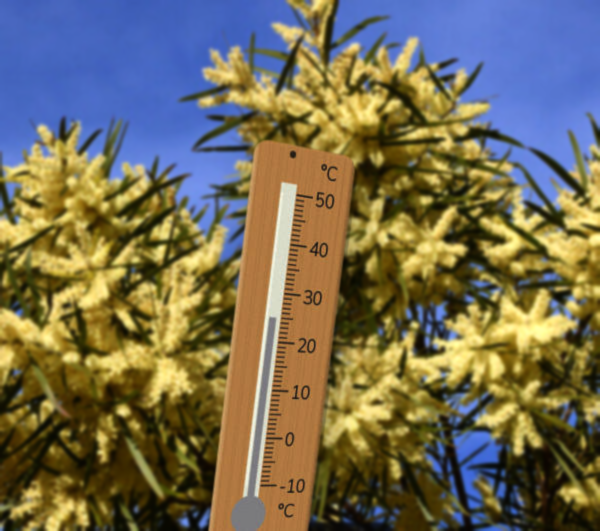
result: 25 °C
